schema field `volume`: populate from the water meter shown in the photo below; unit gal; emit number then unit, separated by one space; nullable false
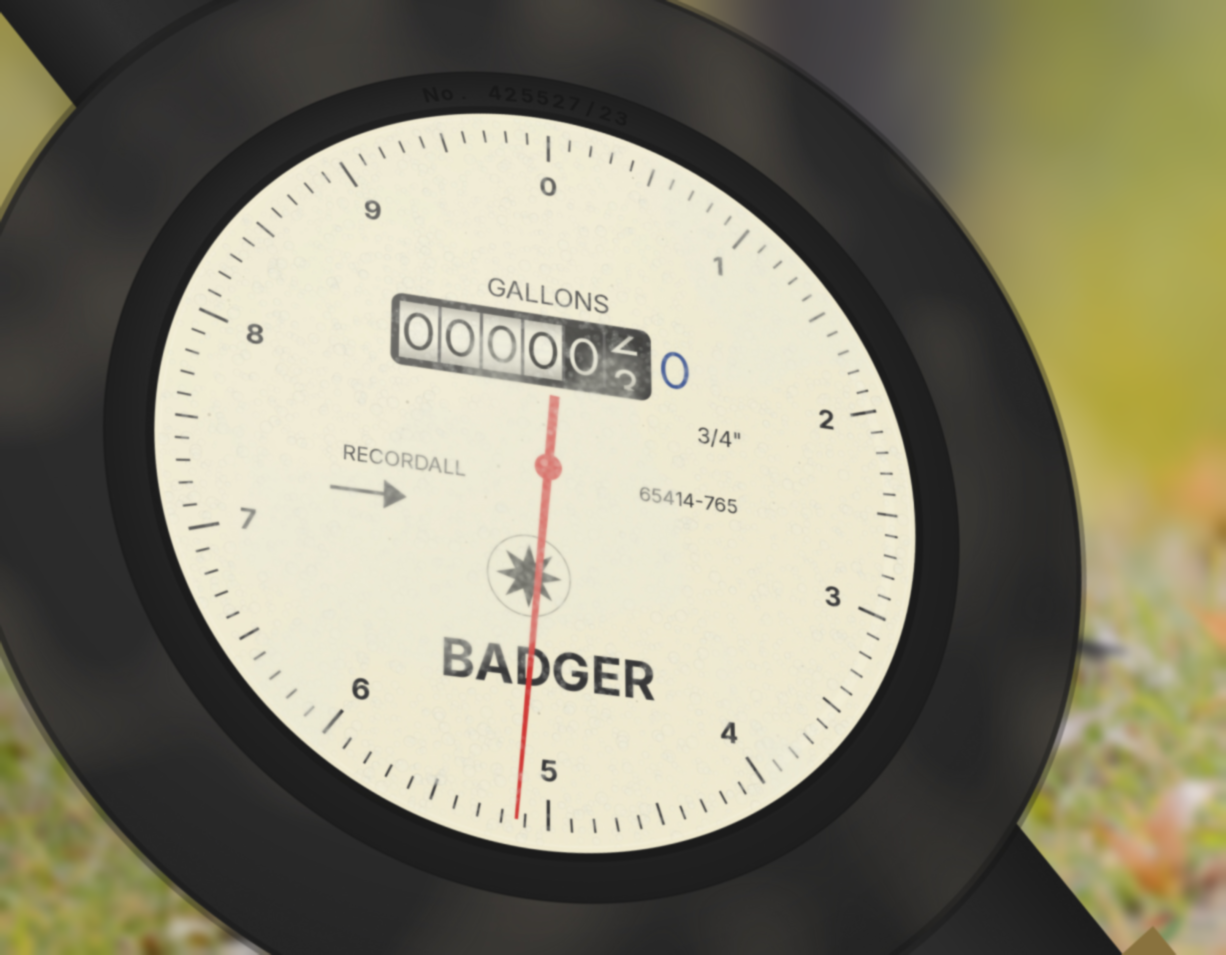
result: 25.1 gal
